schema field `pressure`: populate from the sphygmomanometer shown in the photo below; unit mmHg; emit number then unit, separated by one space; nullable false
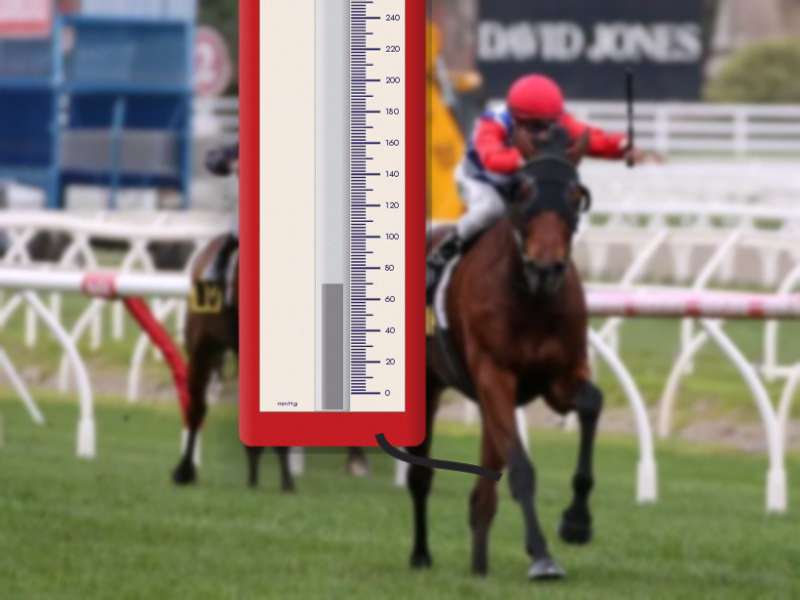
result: 70 mmHg
